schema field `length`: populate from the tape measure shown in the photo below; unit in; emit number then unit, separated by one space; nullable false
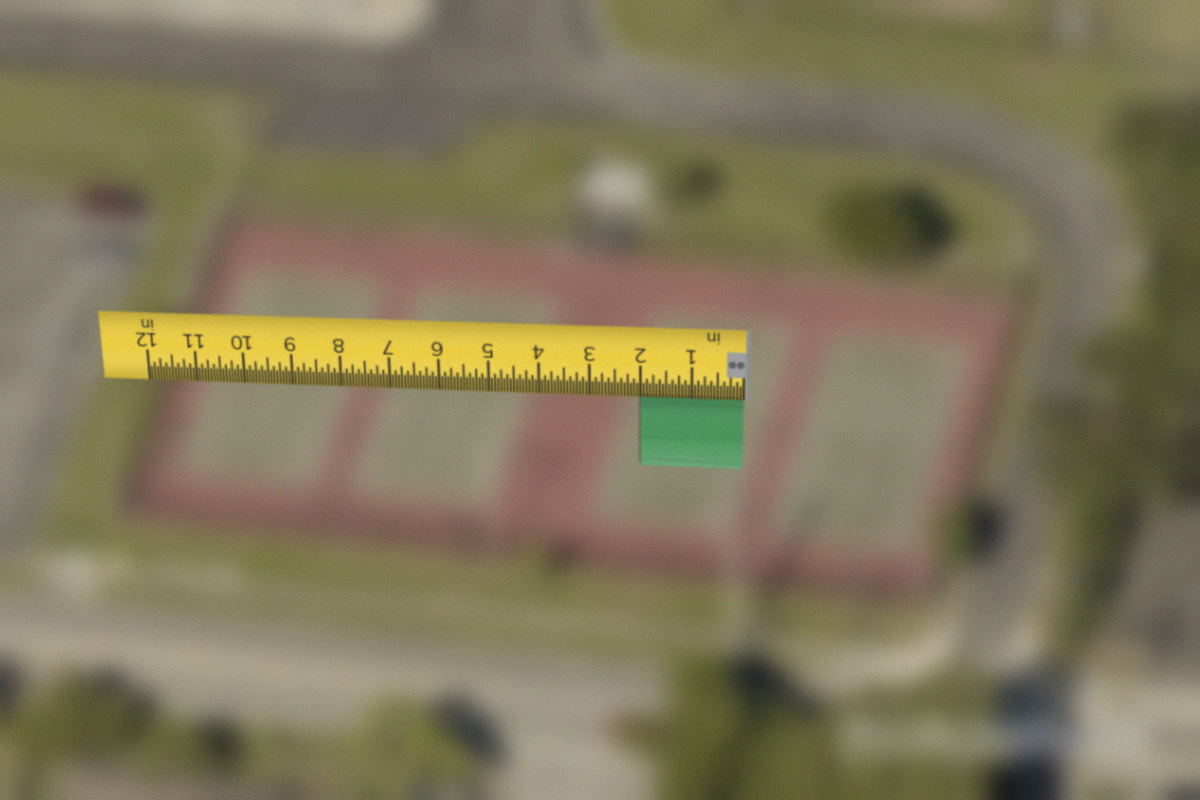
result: 2 in
